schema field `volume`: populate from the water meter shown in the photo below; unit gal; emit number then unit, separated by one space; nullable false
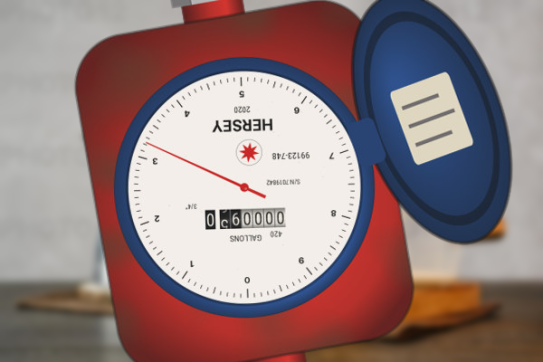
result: 953.2 gal
